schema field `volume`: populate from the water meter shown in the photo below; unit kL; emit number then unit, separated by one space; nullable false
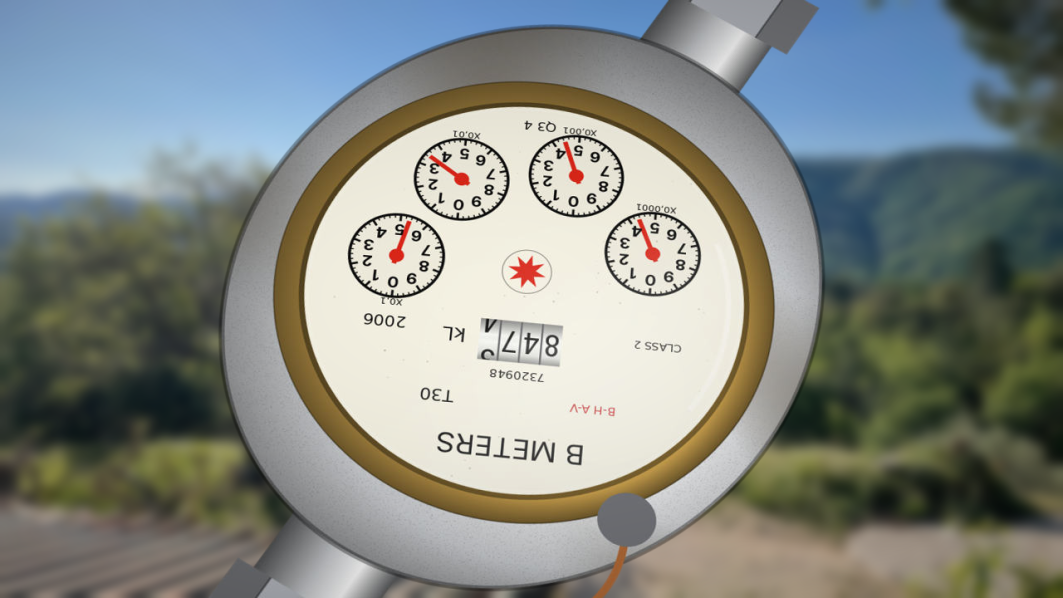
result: 8473.5344 kL
